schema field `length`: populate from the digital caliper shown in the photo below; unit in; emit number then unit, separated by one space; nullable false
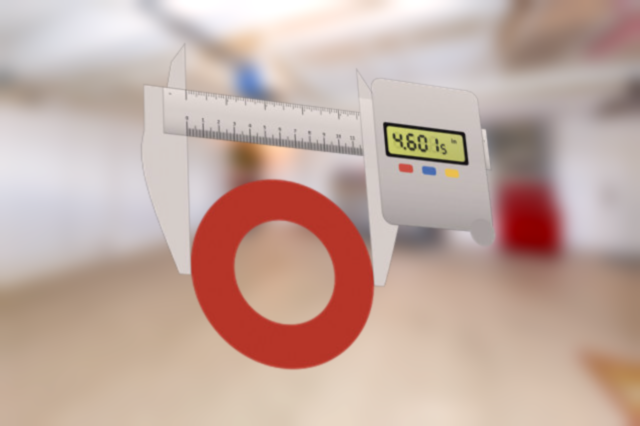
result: 4.6015 in
